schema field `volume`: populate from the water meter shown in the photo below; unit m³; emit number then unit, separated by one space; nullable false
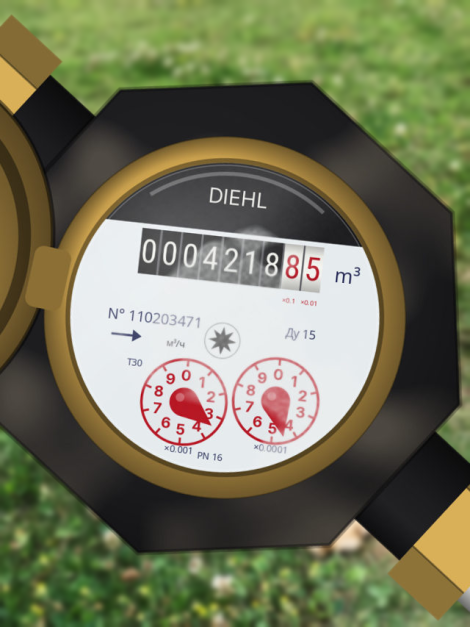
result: 4218.8534 m³
